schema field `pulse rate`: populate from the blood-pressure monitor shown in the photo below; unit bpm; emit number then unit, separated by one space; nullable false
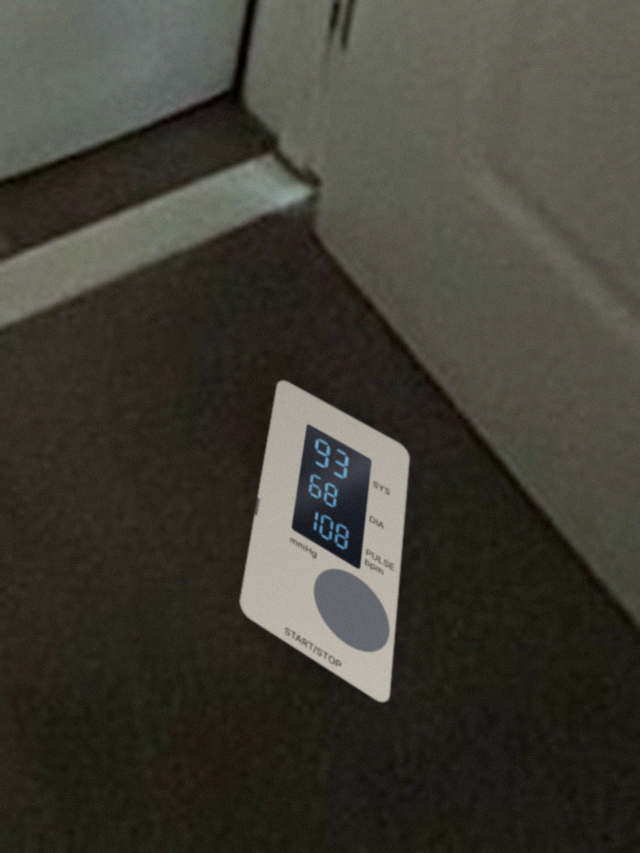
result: 108 bpm
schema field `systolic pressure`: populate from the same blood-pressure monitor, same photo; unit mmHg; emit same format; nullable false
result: 93 mmHg
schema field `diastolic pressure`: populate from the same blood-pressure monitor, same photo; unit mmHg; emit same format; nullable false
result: 68 mmHg
